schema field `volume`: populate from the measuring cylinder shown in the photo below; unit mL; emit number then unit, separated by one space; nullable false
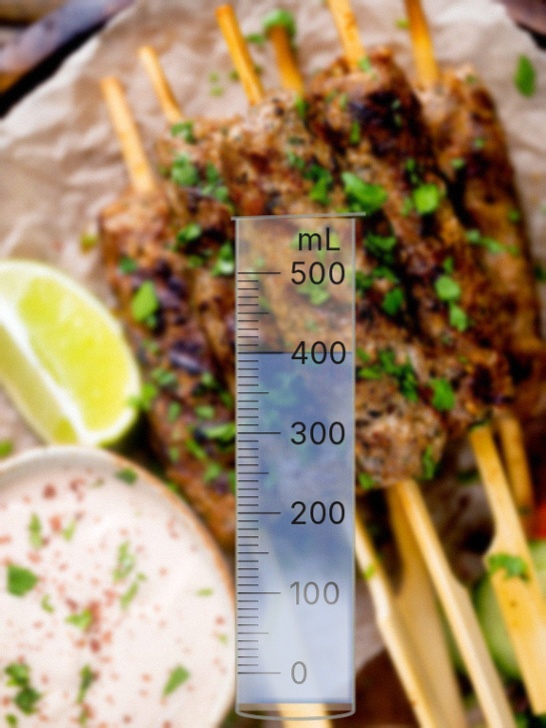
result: 400 mL
